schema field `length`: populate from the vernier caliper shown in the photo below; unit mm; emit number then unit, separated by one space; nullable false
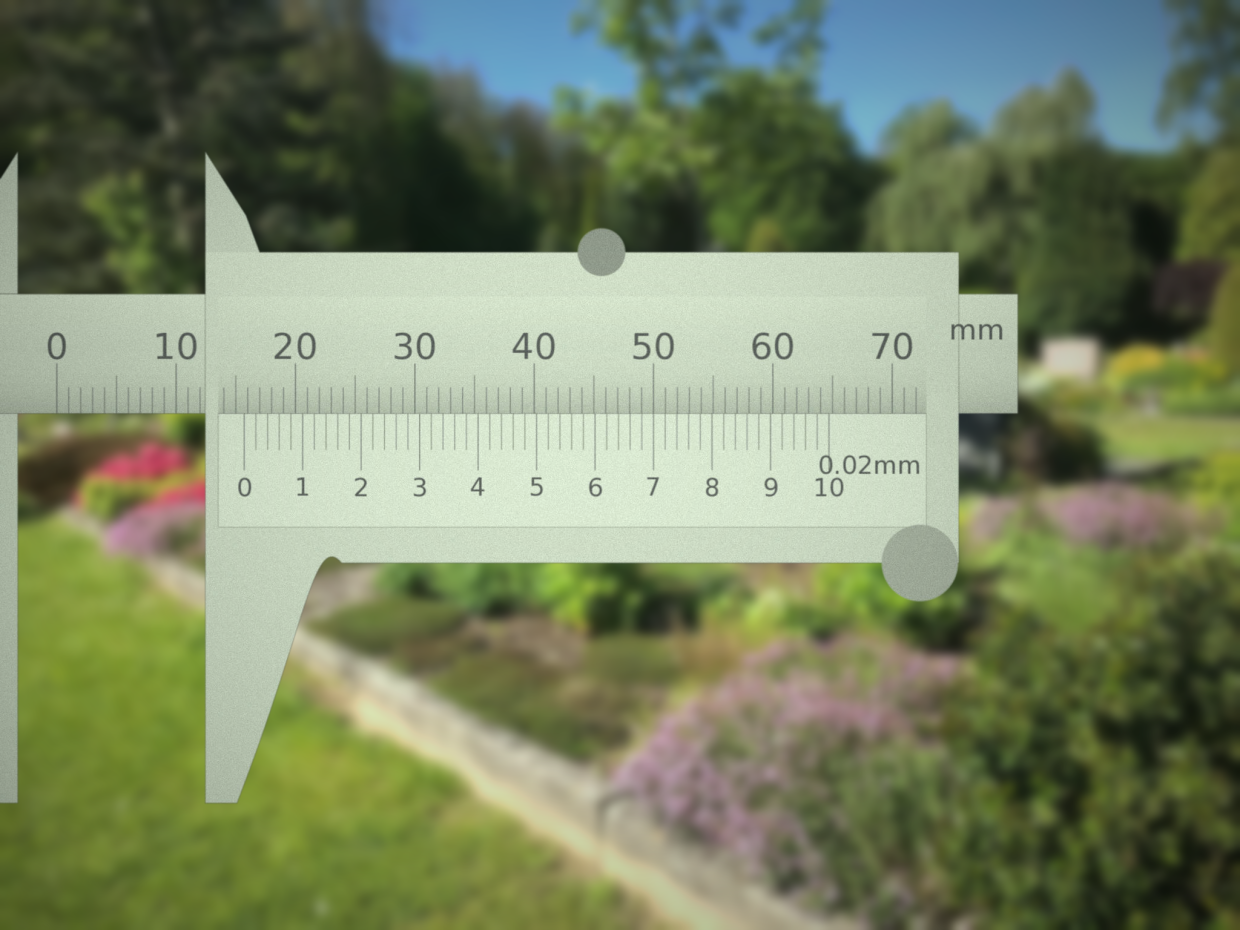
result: 15.7 mm
